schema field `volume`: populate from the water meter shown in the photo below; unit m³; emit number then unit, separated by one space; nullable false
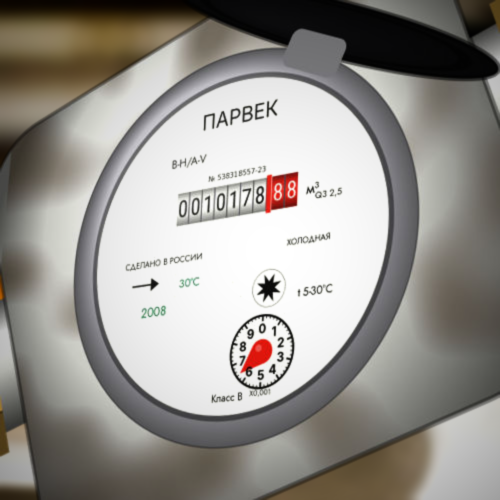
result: 10178.886 m³
